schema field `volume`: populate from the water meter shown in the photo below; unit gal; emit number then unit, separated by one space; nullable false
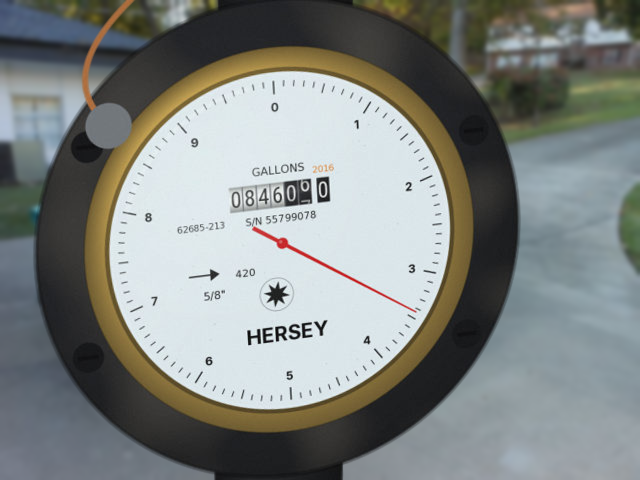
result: 846063.4 gal
